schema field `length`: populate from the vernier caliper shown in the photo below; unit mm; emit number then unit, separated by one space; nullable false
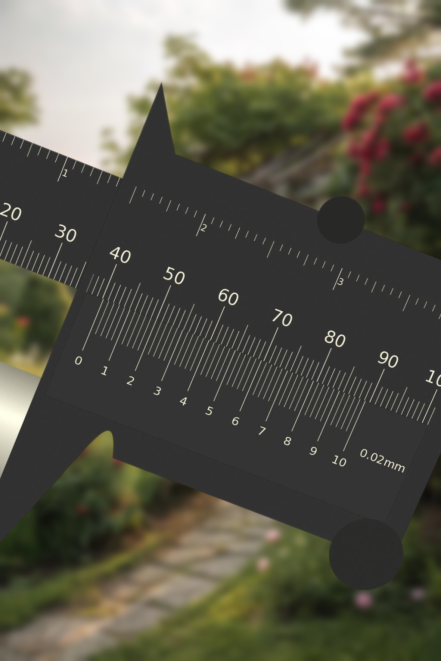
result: 40.2 mm
